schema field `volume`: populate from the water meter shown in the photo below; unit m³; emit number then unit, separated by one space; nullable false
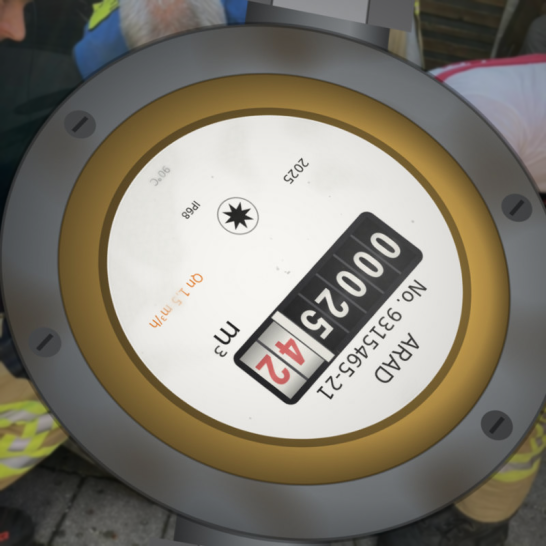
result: 25.42 m³
